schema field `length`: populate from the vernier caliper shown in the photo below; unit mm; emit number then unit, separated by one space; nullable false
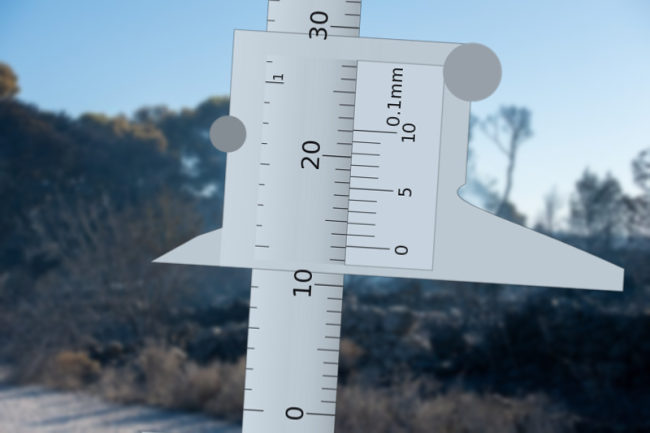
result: 13.1 mm
